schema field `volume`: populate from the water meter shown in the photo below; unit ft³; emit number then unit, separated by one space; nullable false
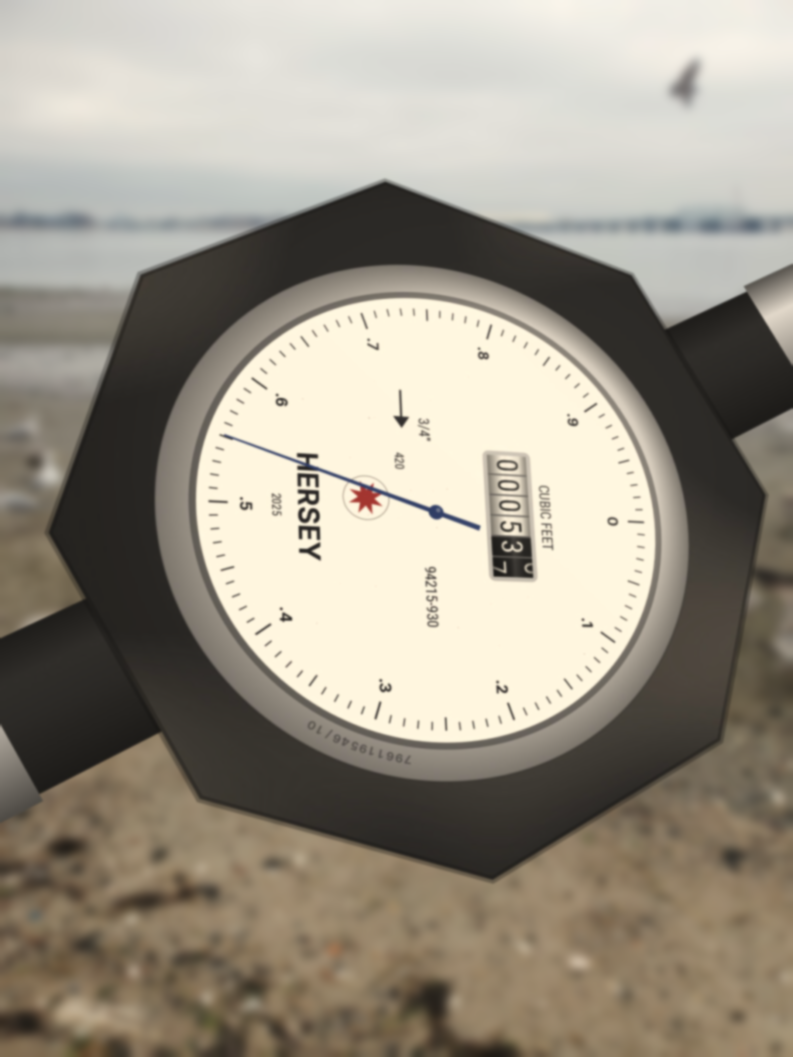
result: 536.55 ft³
